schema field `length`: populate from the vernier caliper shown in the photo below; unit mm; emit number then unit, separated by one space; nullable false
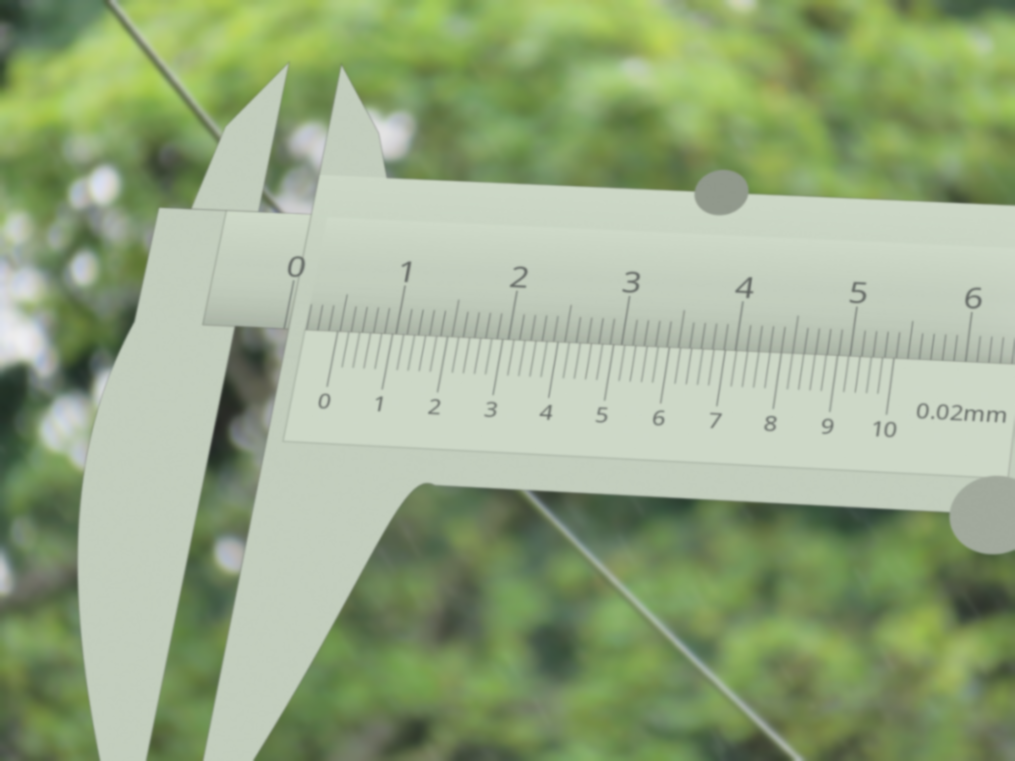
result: 4.8 mm
